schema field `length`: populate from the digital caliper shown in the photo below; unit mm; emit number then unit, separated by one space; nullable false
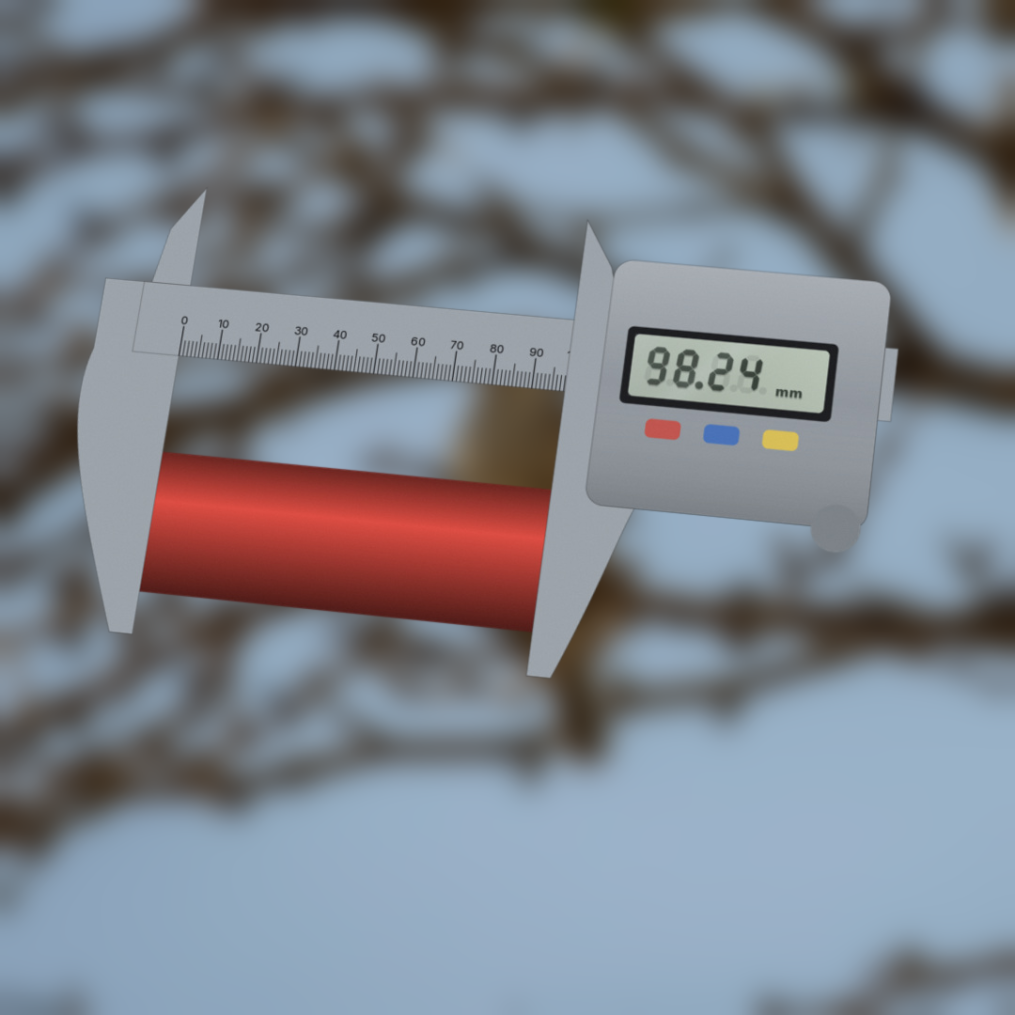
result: 98.24 mm
